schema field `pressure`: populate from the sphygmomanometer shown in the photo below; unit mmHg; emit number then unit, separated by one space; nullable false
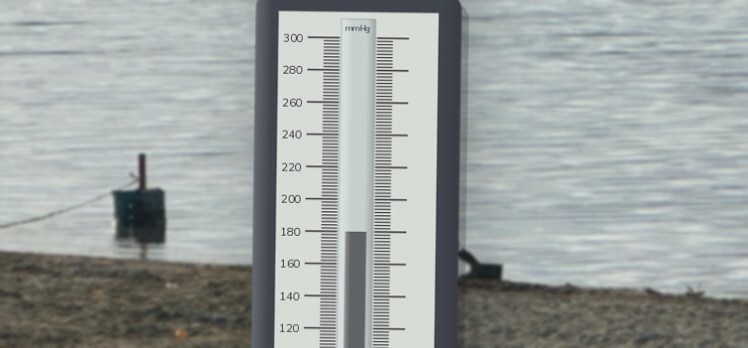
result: 180 mmHg
